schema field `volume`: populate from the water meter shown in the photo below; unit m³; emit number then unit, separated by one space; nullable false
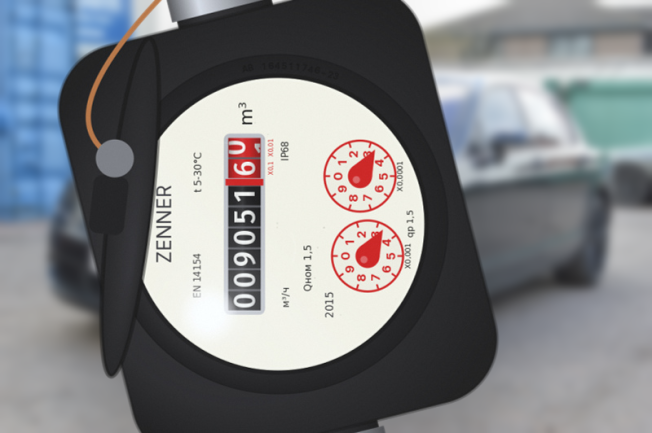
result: 9051.6033 m³
